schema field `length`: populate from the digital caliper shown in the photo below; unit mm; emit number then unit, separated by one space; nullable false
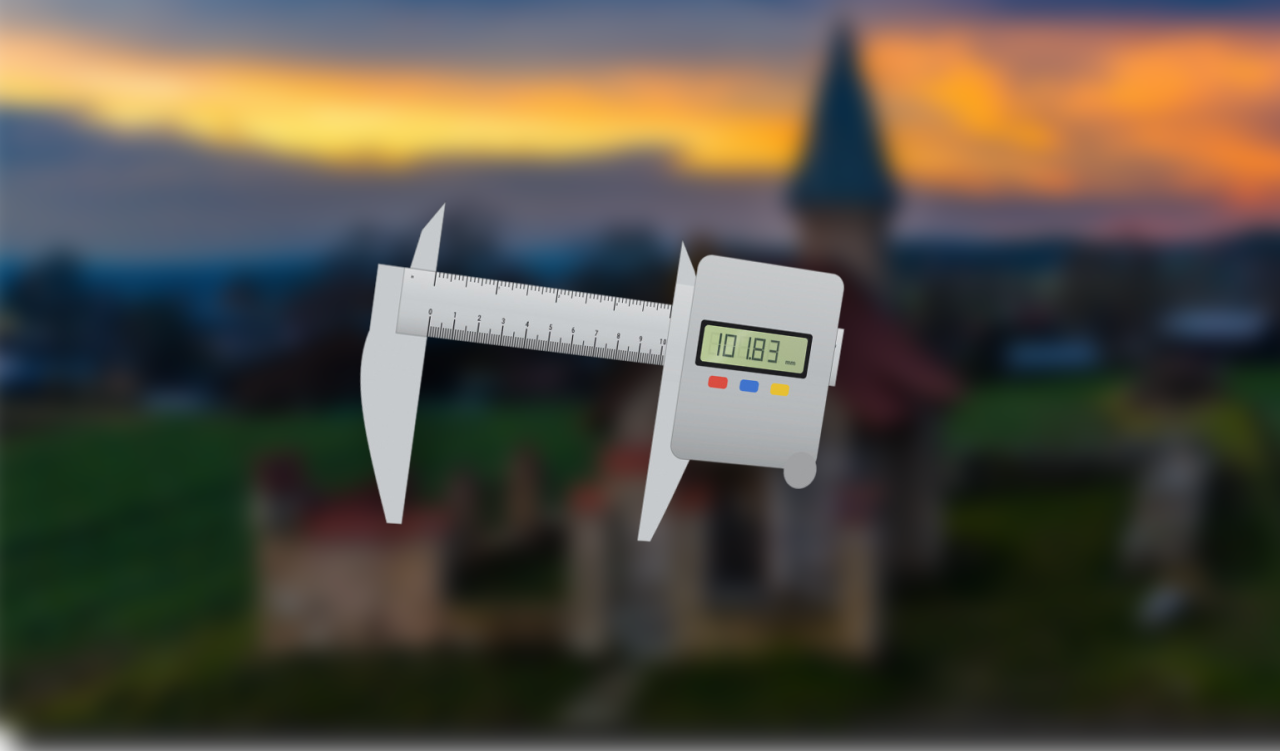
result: 101.83 mm
